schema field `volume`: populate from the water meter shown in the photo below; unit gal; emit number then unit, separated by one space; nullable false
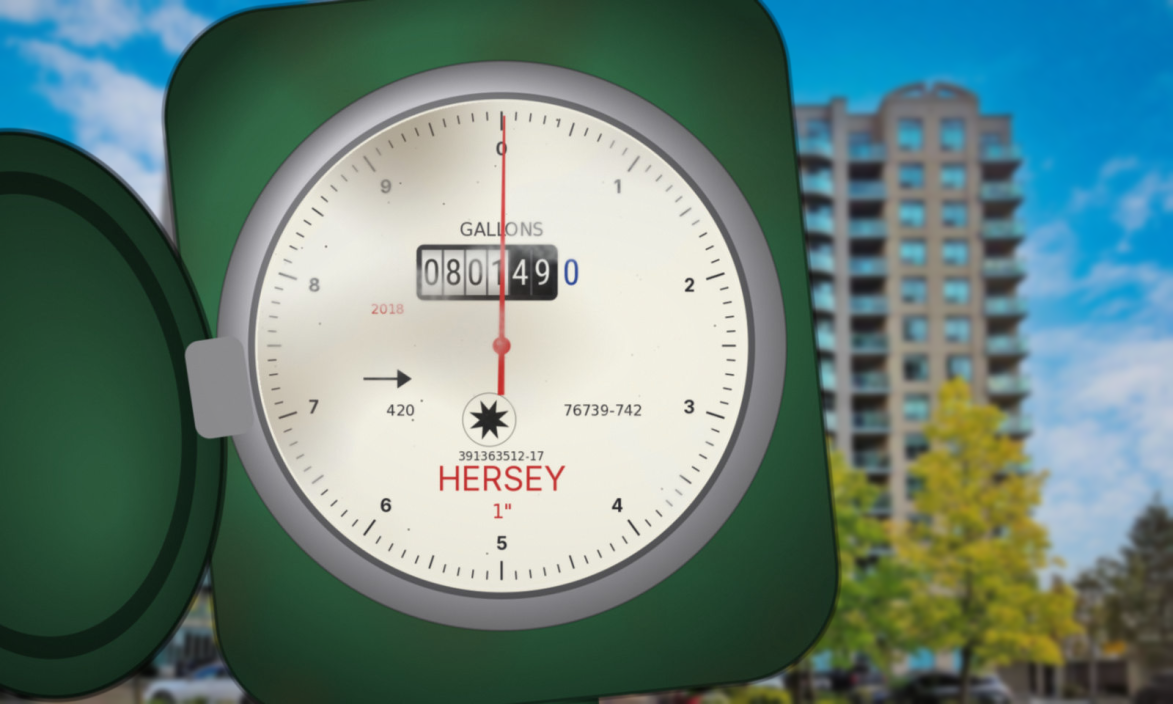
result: 801490.0 gal
